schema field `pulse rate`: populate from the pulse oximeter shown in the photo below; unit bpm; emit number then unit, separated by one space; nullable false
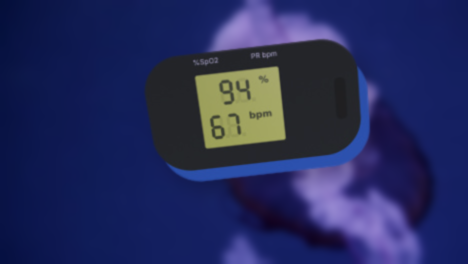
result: 67 bpm
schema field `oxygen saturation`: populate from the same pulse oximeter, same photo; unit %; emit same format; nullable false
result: 94 %
